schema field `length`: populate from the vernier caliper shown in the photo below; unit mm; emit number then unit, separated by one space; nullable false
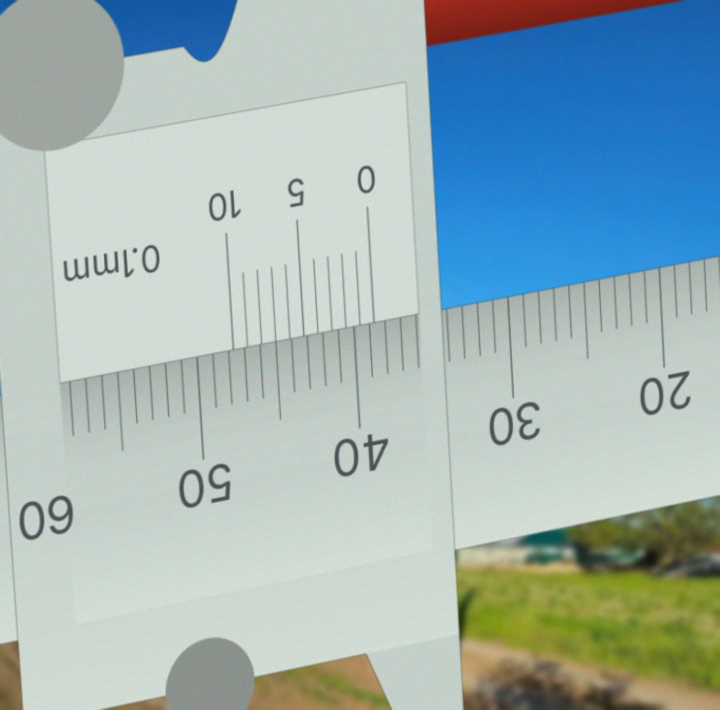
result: 38.7 mm
